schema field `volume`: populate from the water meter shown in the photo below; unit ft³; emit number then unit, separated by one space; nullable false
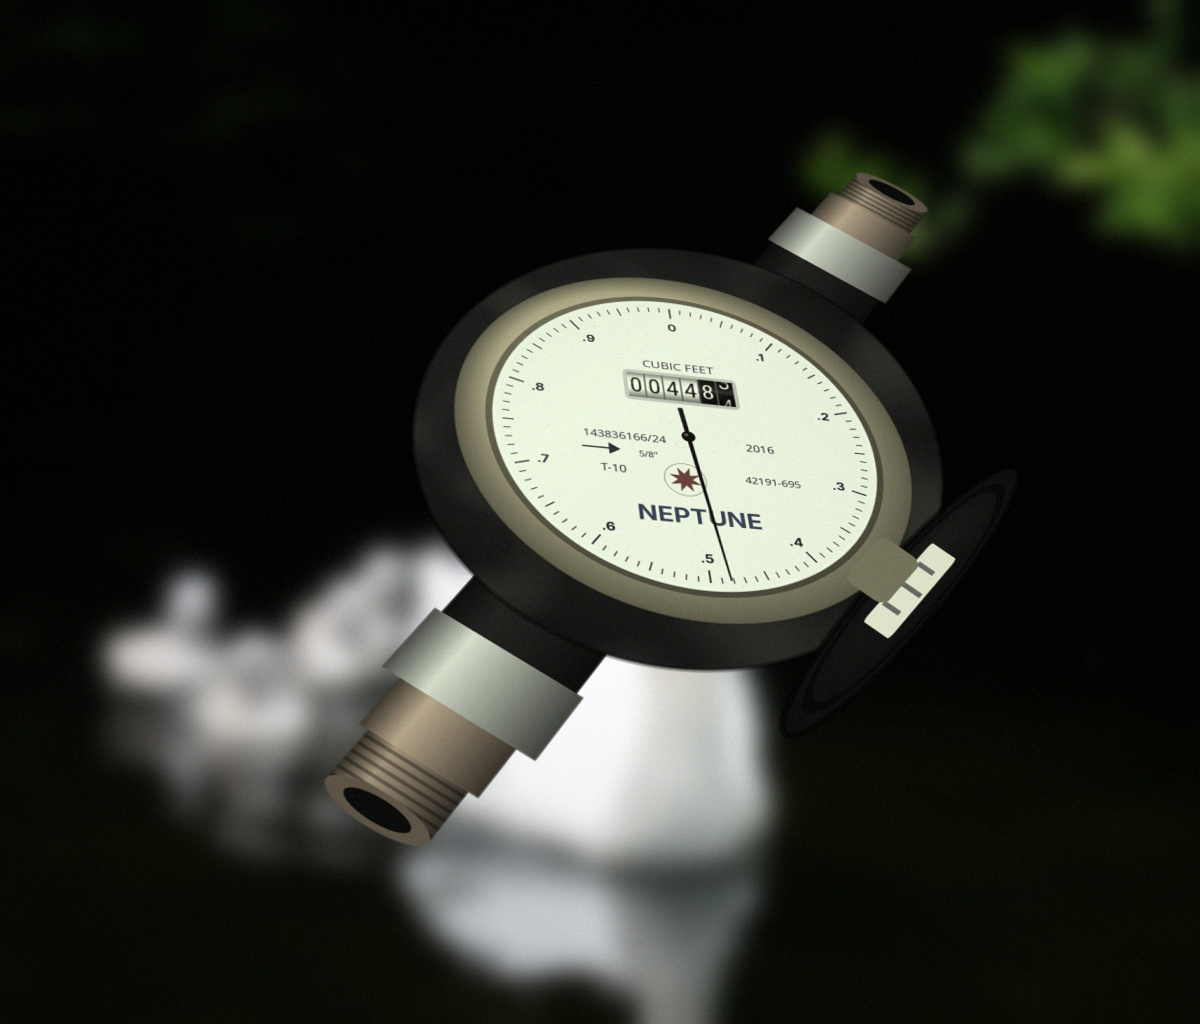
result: 4483.48 ft³
